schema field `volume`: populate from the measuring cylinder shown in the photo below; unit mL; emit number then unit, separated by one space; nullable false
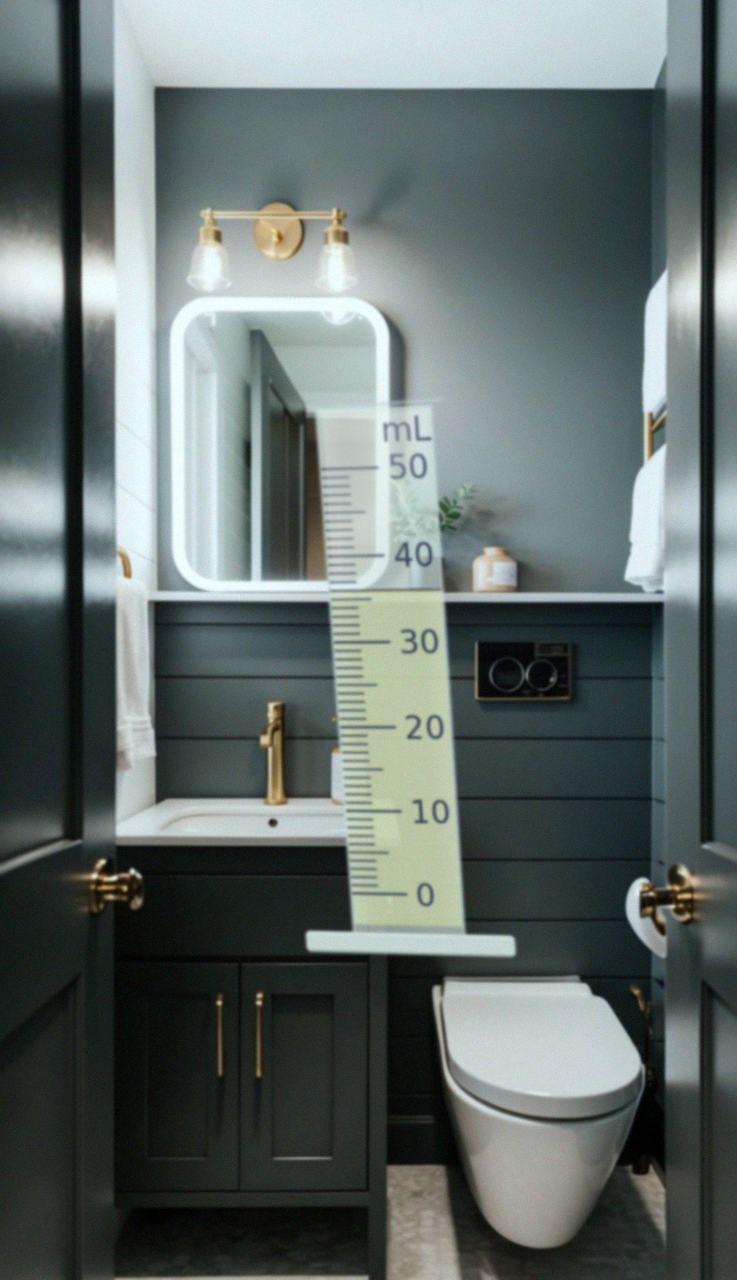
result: 36 mL
